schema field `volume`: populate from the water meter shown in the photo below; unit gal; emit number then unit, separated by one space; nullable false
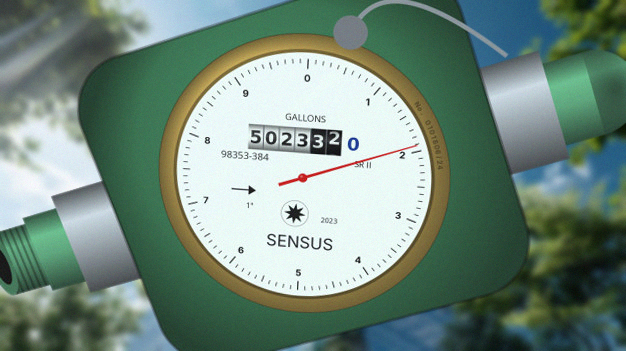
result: 5023321.9 gal
